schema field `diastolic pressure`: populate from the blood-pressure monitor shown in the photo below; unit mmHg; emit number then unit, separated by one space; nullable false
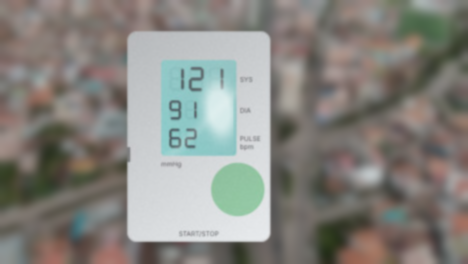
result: 91 mmHg
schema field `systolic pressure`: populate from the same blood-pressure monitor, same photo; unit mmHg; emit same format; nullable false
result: 121 mmHg
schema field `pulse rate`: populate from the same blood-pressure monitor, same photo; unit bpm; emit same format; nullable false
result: 62 bpm
